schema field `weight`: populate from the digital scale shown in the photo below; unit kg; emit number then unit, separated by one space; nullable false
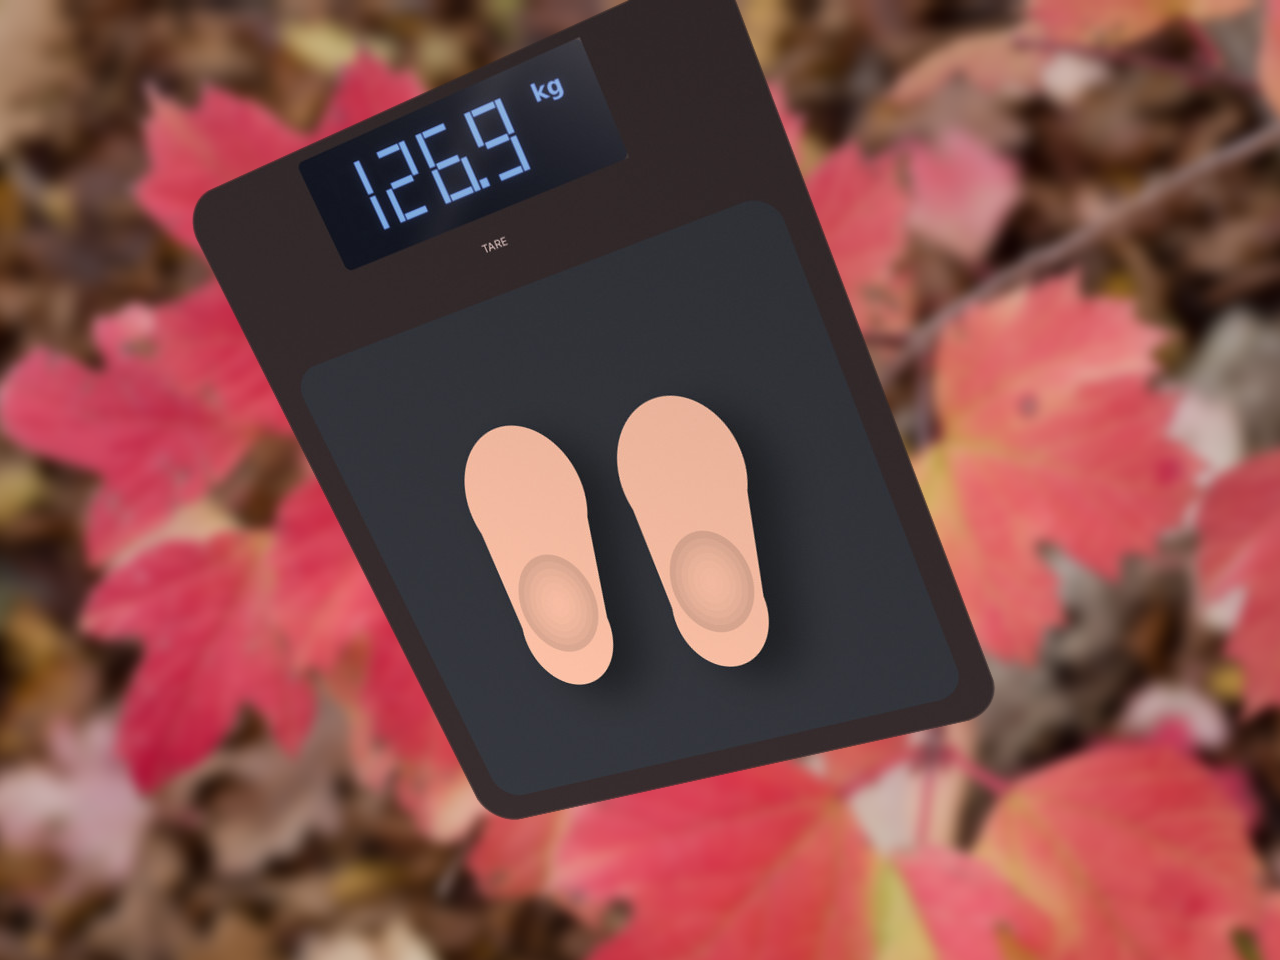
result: 126.9 kg
